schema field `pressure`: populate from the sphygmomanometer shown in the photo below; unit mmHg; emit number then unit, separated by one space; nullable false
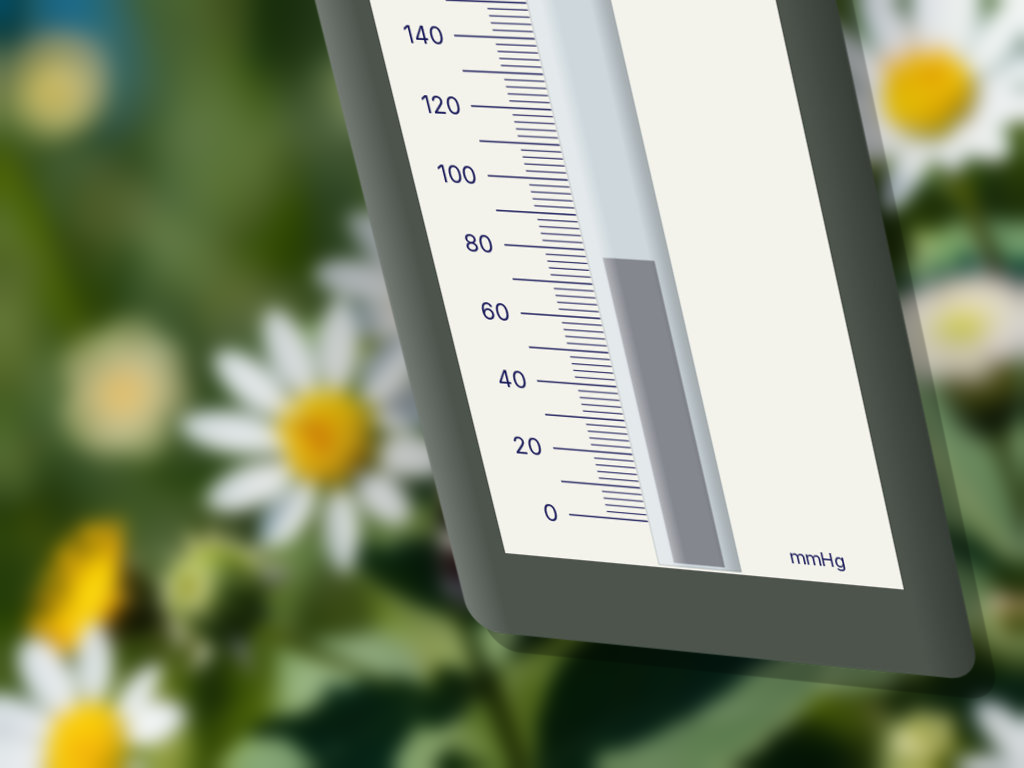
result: 78 mmHg
